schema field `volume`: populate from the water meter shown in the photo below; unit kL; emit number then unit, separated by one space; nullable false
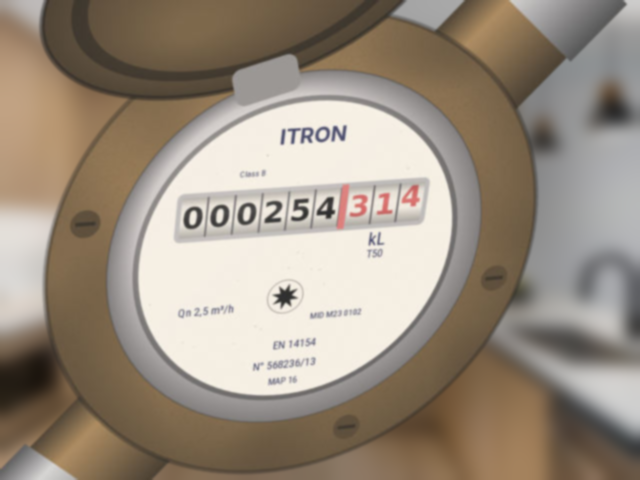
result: 254.314 kL
